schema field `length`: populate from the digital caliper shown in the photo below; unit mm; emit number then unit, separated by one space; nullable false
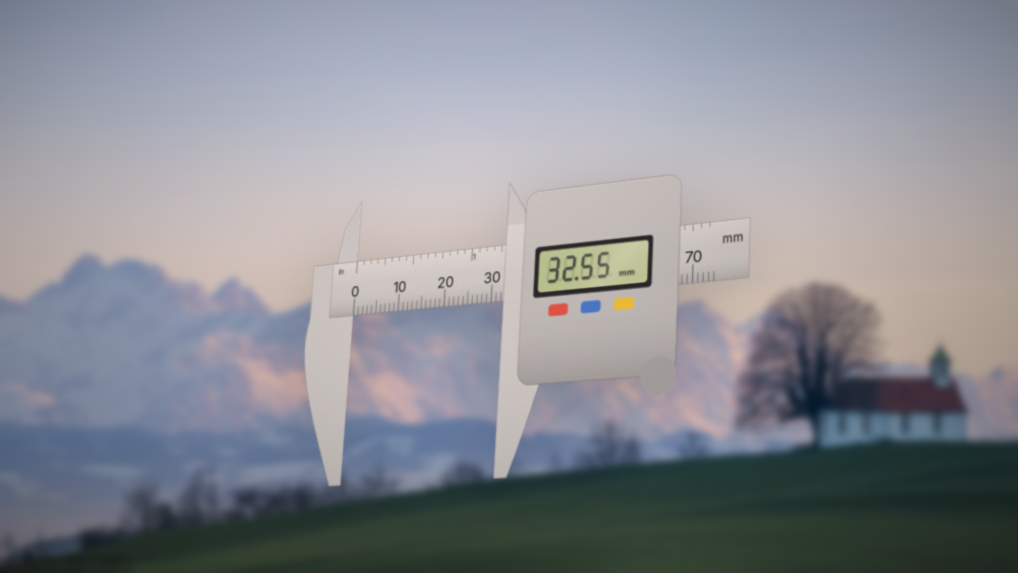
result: 32.55 mm
